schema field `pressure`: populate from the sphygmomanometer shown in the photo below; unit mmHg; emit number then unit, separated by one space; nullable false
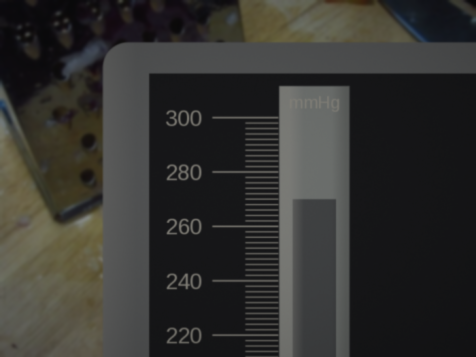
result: 270 mmHg
